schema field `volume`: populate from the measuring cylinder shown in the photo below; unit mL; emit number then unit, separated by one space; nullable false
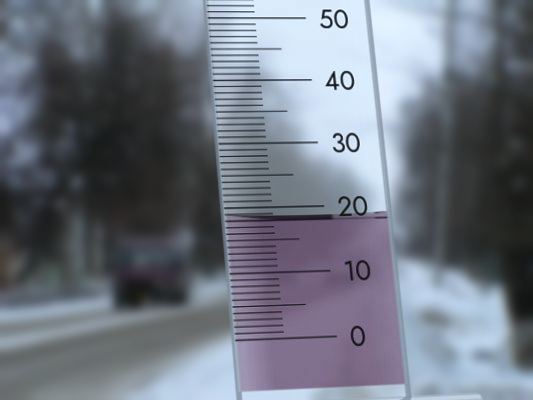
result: 18 mL
